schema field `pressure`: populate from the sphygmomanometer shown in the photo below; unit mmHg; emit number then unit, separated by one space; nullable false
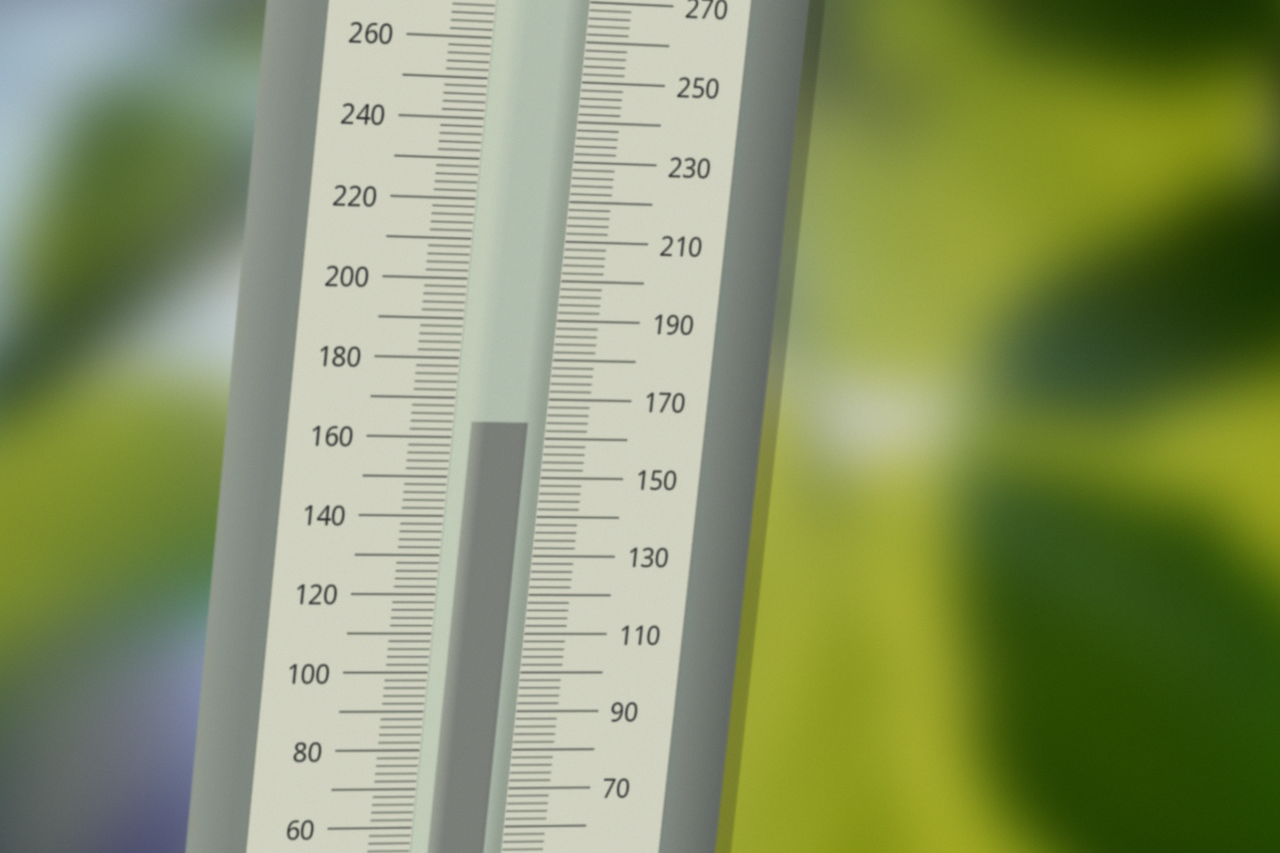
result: 164 mmHg
